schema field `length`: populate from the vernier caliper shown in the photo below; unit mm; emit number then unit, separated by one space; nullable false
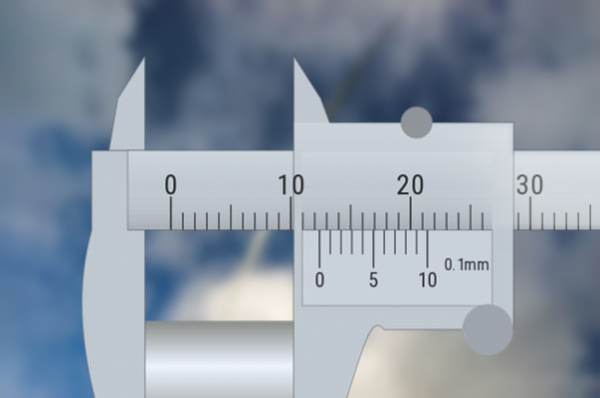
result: 12.4 mm
